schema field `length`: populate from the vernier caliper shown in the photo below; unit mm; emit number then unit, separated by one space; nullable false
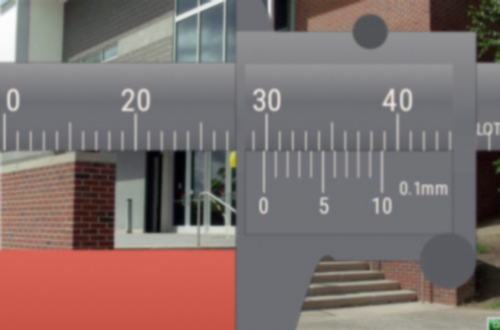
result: 29.8 mm
